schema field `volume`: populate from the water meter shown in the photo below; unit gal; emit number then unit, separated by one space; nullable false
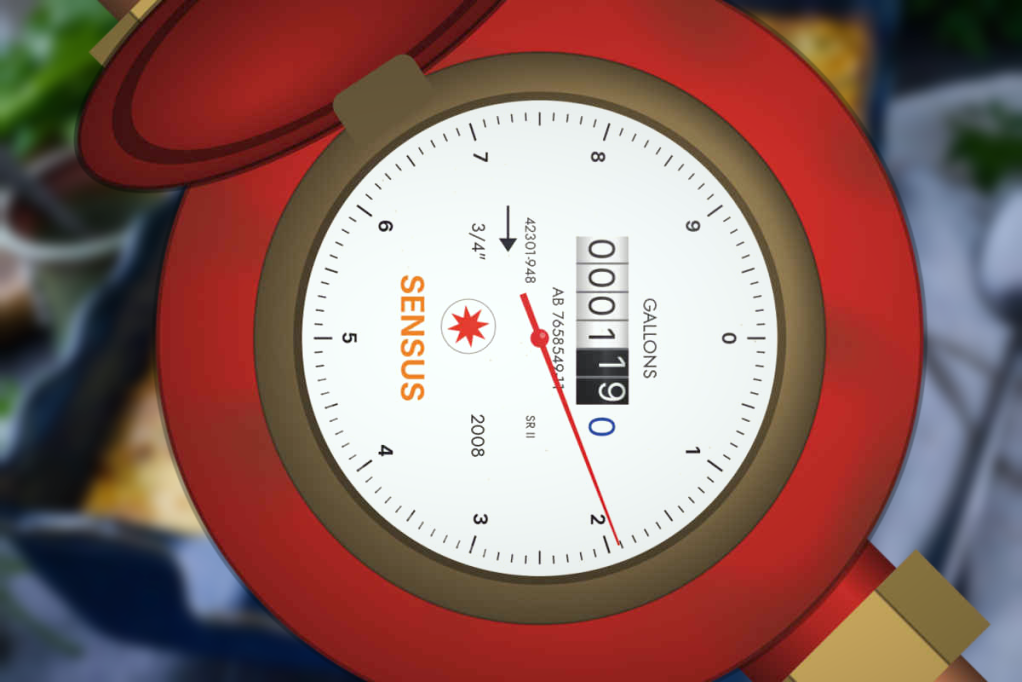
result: 1191.9 gal
